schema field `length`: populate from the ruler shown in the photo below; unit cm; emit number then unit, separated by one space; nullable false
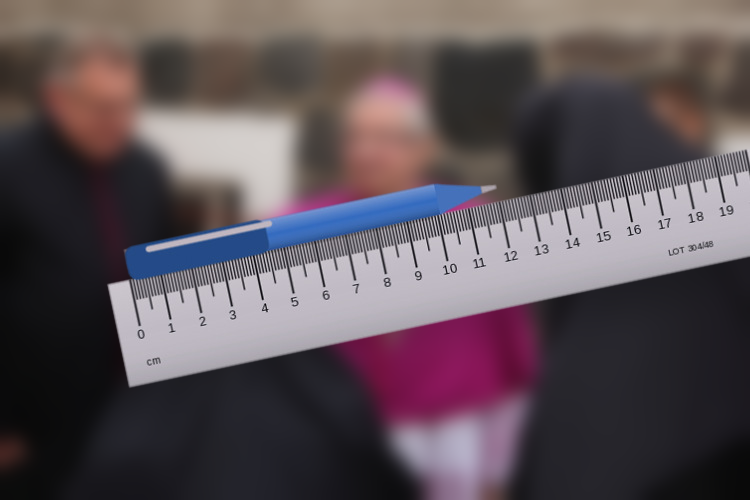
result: 12 cm
